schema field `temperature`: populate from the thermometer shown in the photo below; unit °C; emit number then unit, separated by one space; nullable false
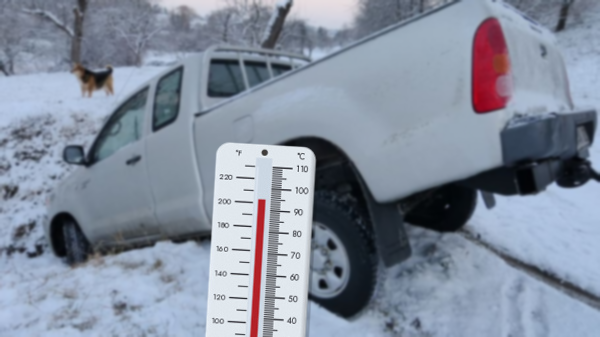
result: 95 °C
